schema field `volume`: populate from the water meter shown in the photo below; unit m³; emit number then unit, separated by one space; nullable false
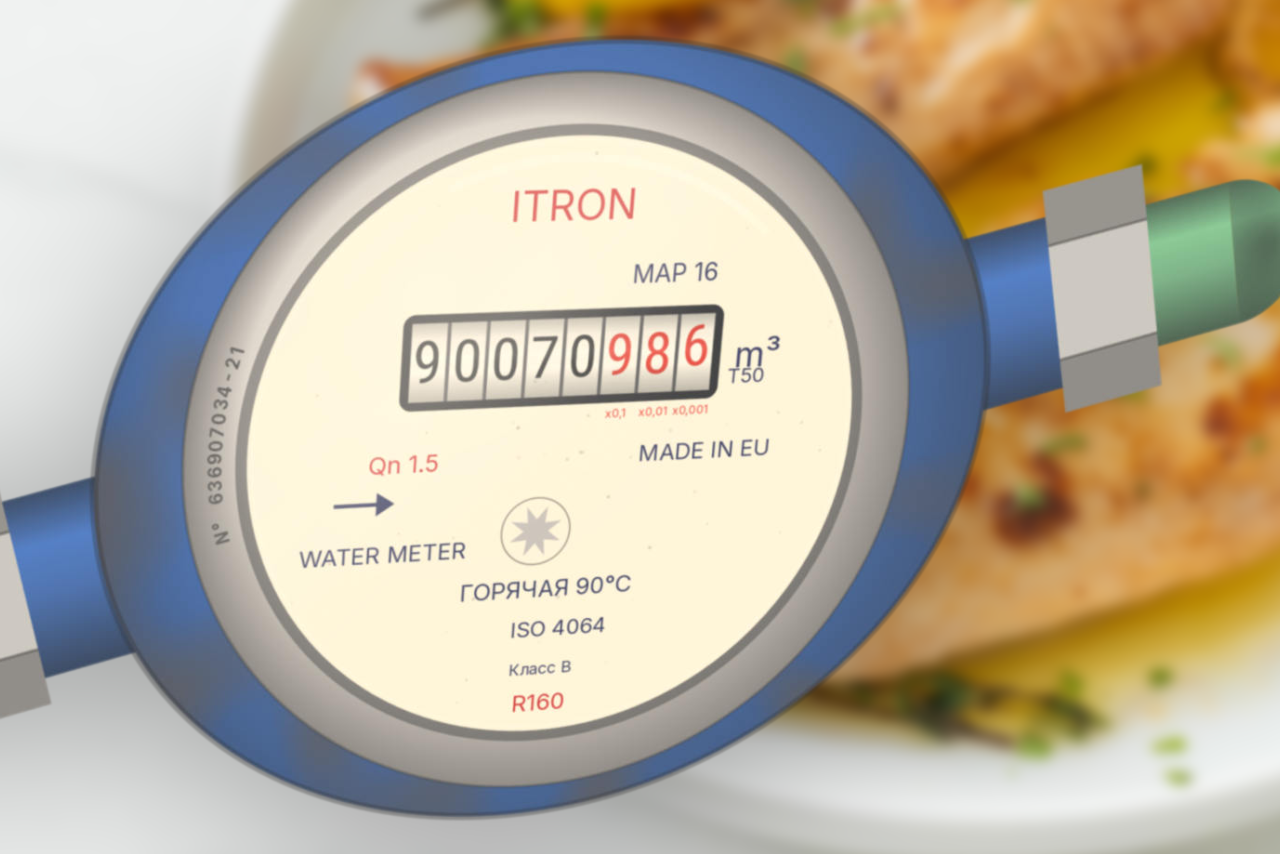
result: 90070.986 m³
